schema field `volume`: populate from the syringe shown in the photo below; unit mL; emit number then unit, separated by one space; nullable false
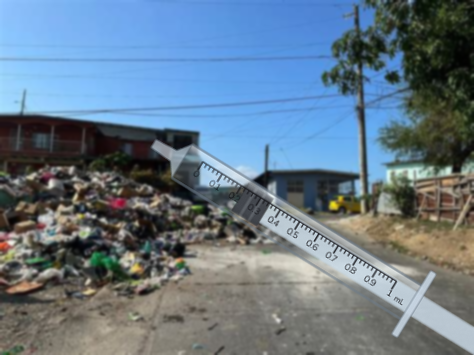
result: 0.22 mL
